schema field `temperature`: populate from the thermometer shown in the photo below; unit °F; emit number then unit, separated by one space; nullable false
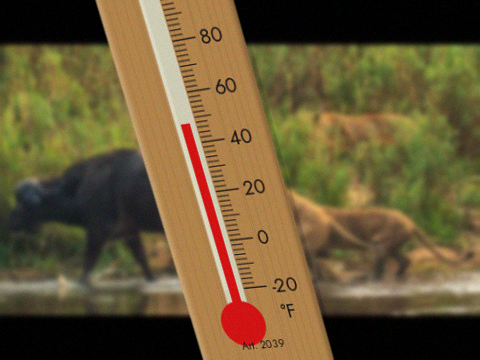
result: 48 °F
